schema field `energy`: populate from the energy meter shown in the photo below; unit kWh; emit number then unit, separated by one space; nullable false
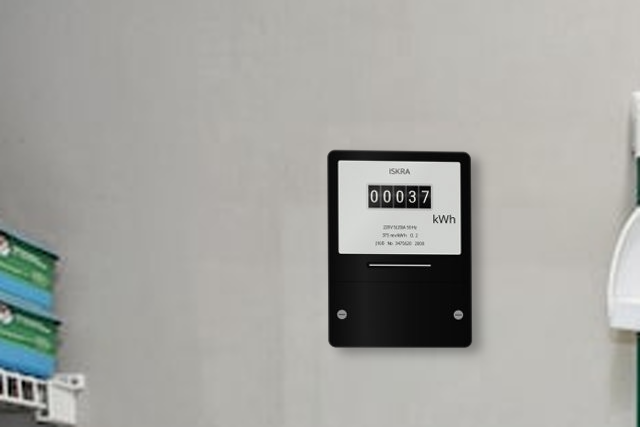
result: 37 kWh
